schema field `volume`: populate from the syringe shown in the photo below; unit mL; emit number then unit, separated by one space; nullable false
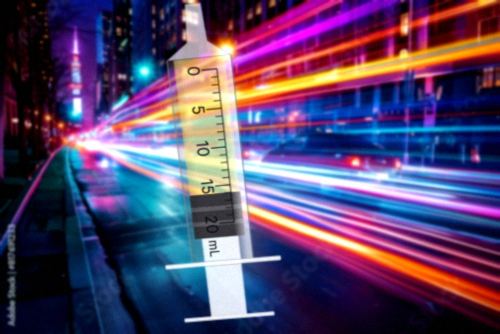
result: 16 mL
